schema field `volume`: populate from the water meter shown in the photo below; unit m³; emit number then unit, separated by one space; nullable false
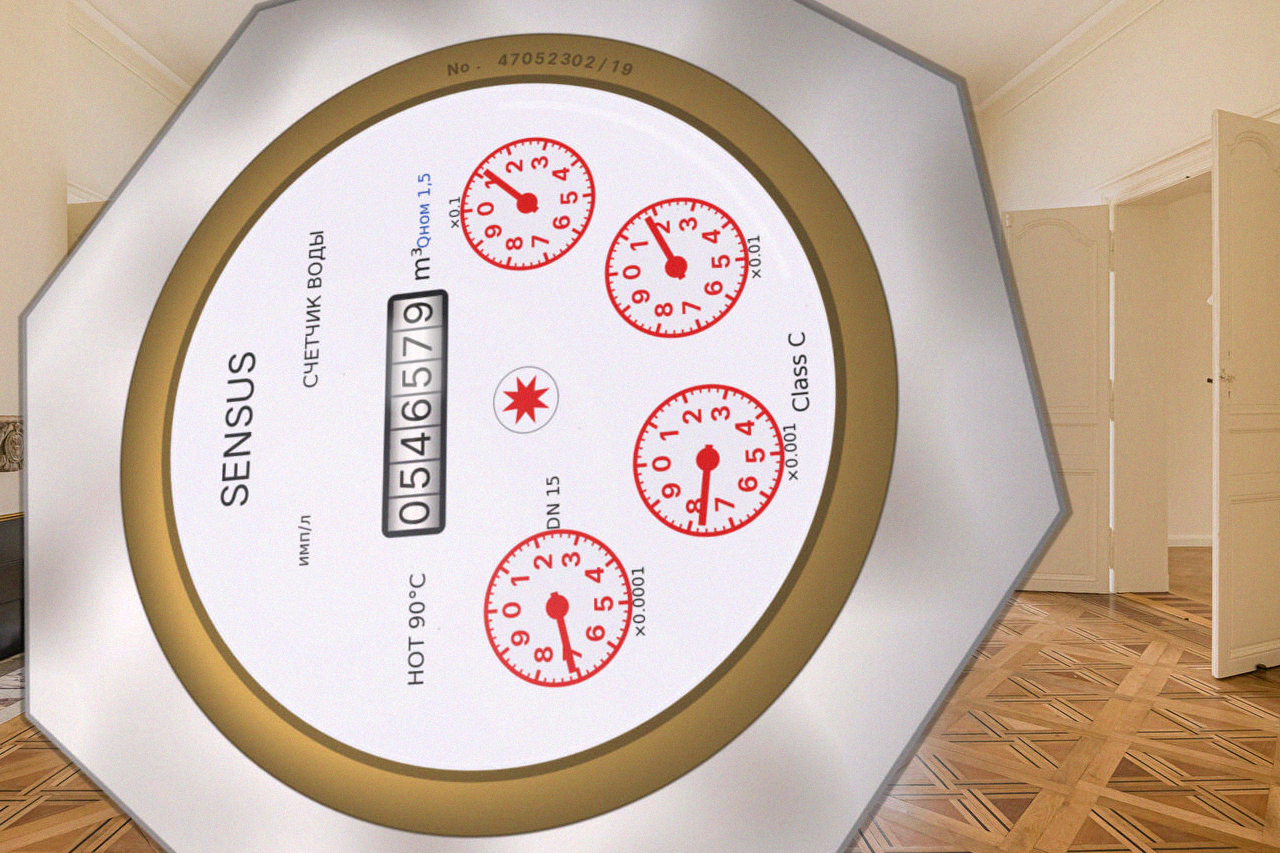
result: 546579.1177 m³
